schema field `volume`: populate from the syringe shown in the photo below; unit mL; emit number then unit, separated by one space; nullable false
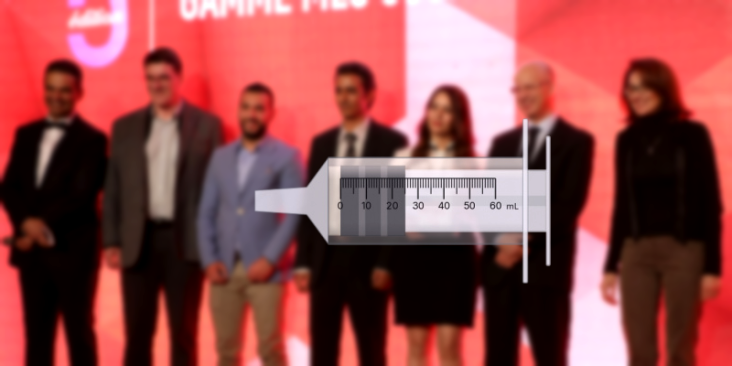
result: 0 mL
